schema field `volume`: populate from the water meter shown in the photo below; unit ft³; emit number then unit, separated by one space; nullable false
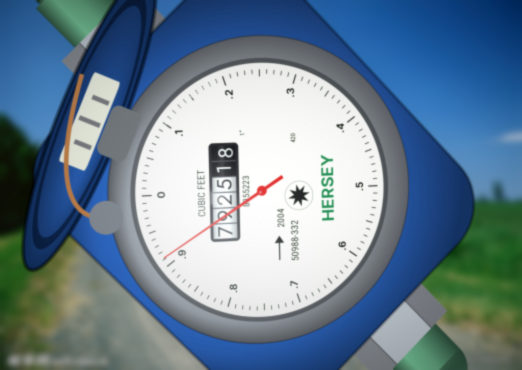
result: 792517.91 ft³
